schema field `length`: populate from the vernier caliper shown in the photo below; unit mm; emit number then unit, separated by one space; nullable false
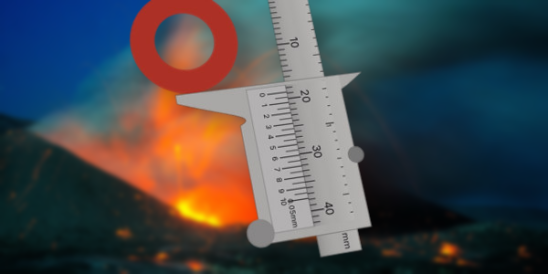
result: 18.8 mm
